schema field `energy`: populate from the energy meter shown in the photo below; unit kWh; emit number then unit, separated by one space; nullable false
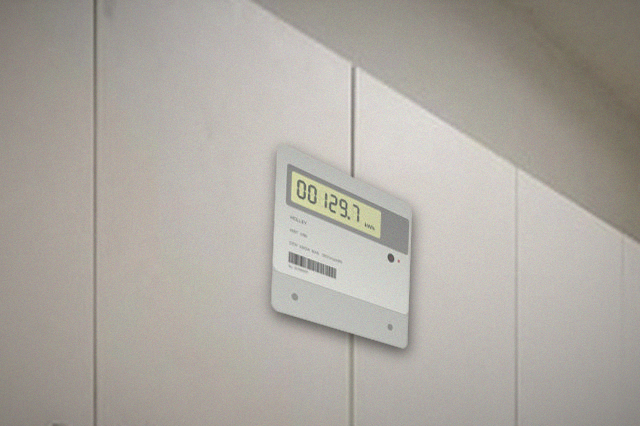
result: 129.7 kWh
